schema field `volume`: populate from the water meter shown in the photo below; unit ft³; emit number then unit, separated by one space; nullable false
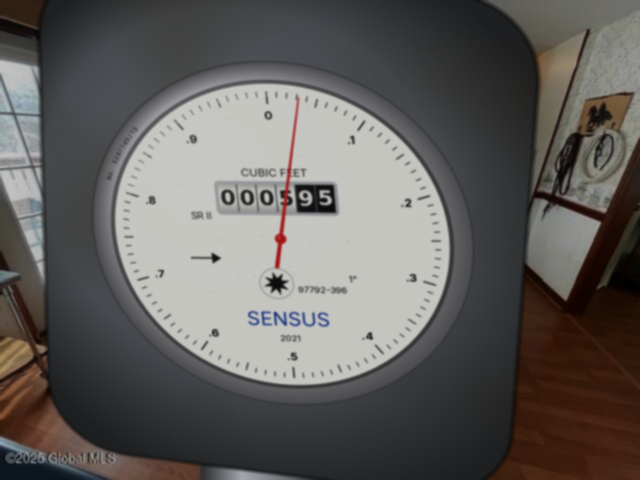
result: 595.03 ft³
